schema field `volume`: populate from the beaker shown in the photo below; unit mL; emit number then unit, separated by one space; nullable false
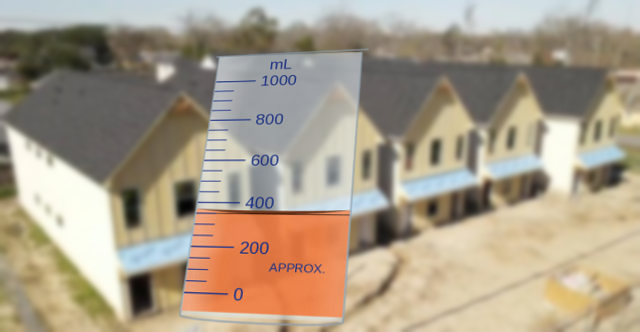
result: 350 mL
